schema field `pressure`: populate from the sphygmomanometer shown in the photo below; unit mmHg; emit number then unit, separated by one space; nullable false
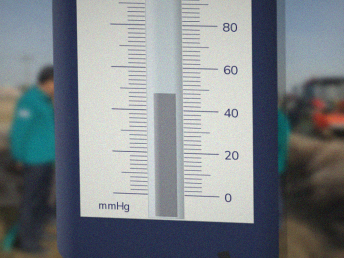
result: 48 mmHg
